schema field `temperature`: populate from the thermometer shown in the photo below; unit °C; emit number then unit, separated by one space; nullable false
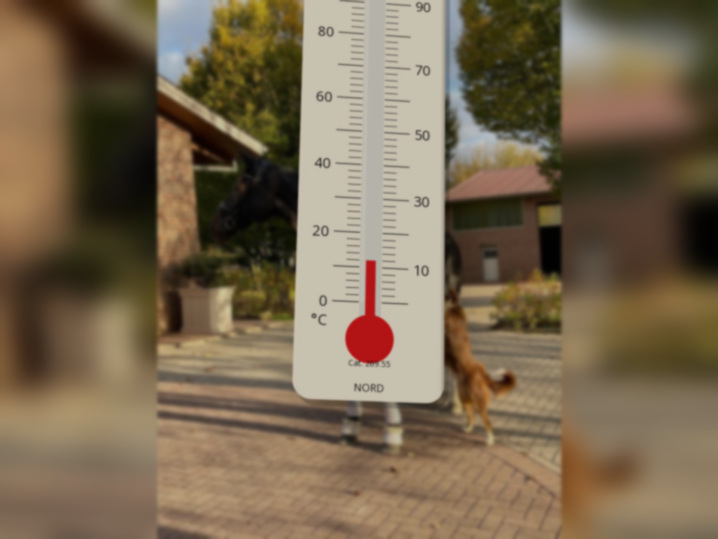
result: 12 °C
